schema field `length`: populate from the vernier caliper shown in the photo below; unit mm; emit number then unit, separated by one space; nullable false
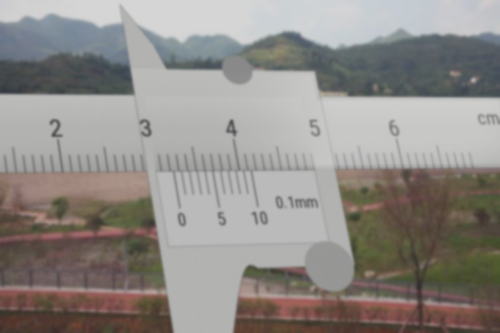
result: 32.4 mm
